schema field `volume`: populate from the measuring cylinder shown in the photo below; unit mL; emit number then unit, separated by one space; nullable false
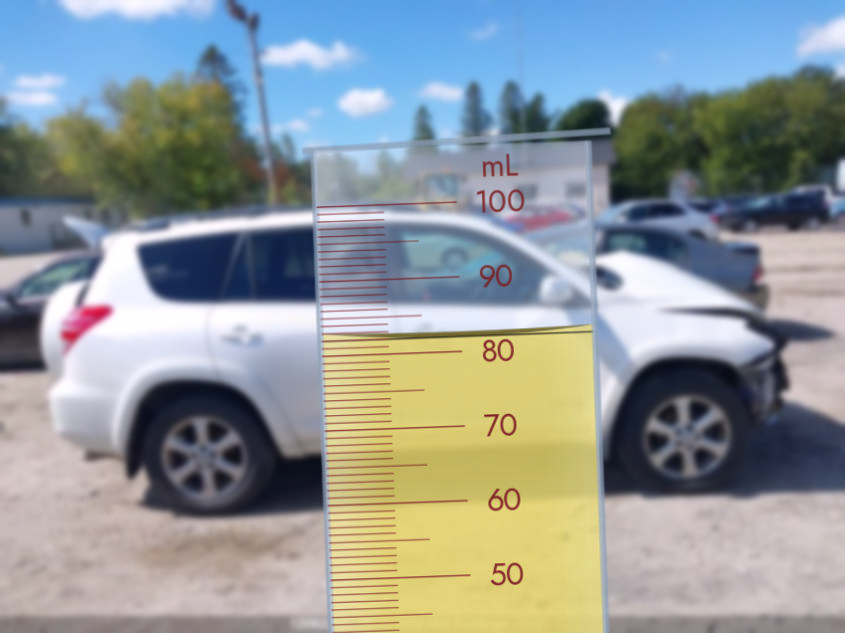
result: 82 mL
